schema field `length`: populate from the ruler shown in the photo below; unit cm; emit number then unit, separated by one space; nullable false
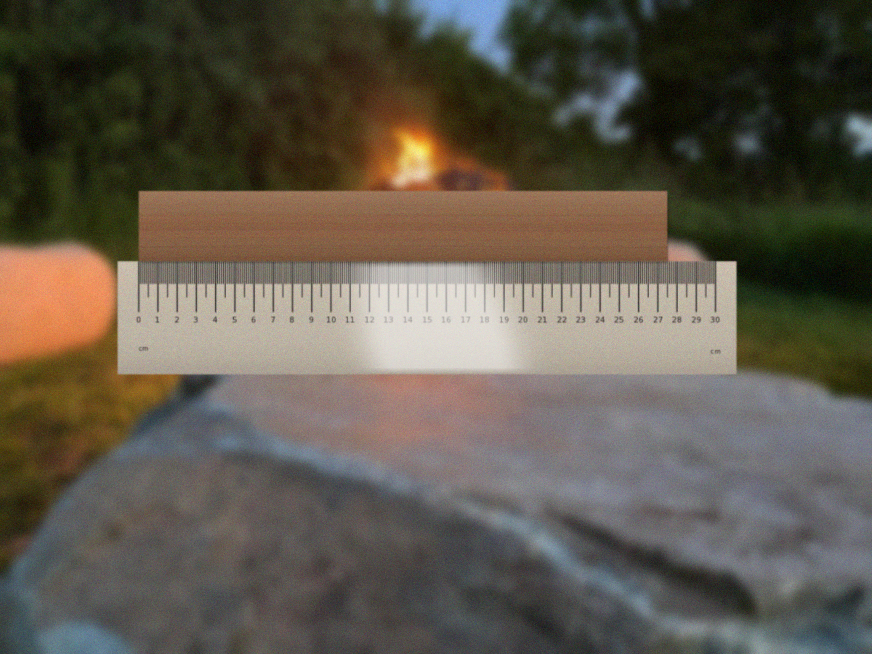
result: 27.5 cm
